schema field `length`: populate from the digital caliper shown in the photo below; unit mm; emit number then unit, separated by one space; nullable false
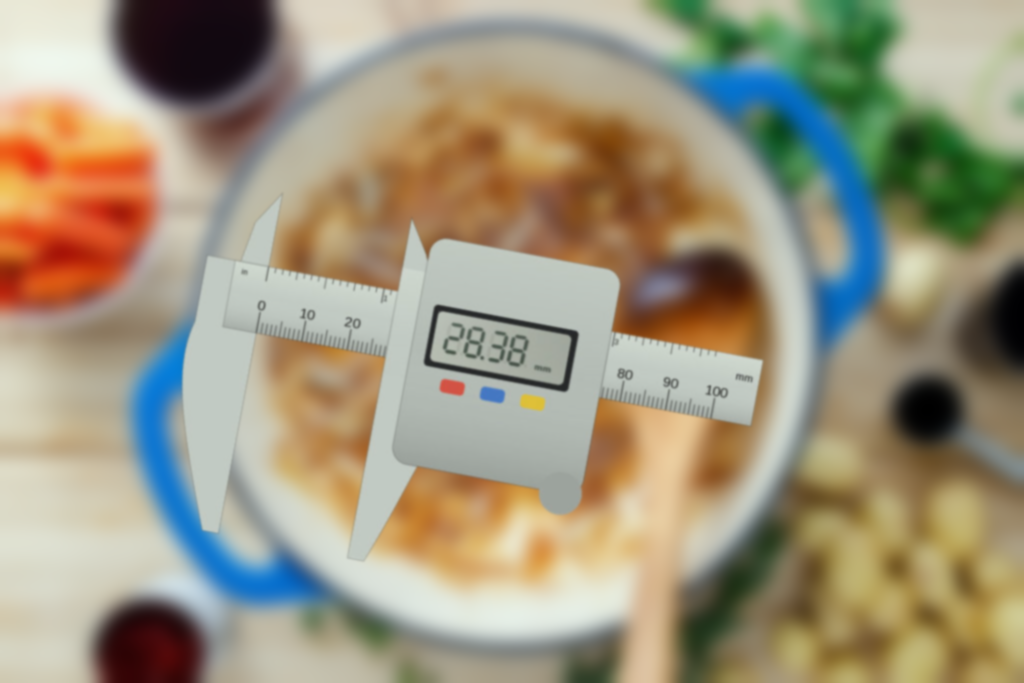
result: 28.38 mm
